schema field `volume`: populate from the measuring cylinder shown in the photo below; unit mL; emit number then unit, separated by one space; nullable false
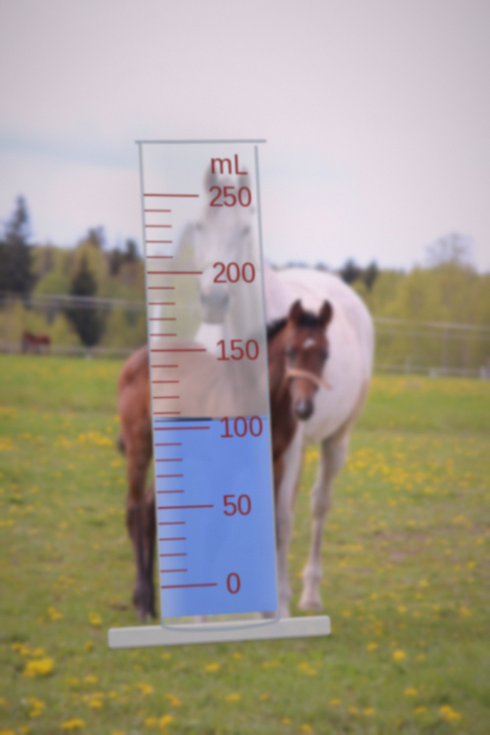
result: 105 mL
